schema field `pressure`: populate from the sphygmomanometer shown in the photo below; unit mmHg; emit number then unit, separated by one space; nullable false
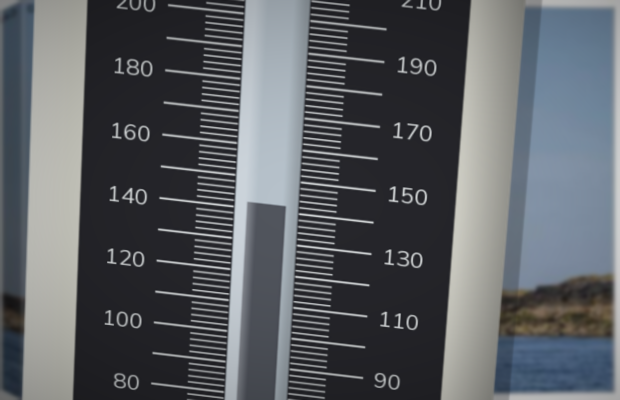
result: 142 mmHg
